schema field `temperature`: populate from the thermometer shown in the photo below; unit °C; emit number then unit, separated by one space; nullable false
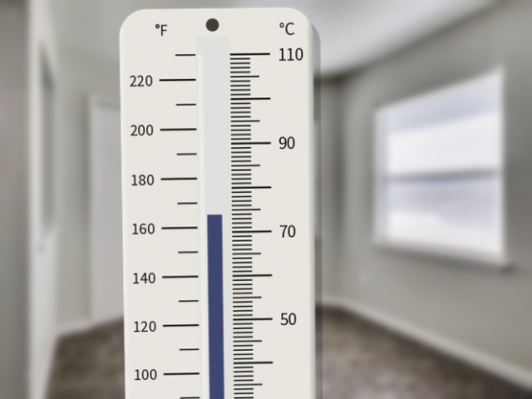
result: 74 °C
